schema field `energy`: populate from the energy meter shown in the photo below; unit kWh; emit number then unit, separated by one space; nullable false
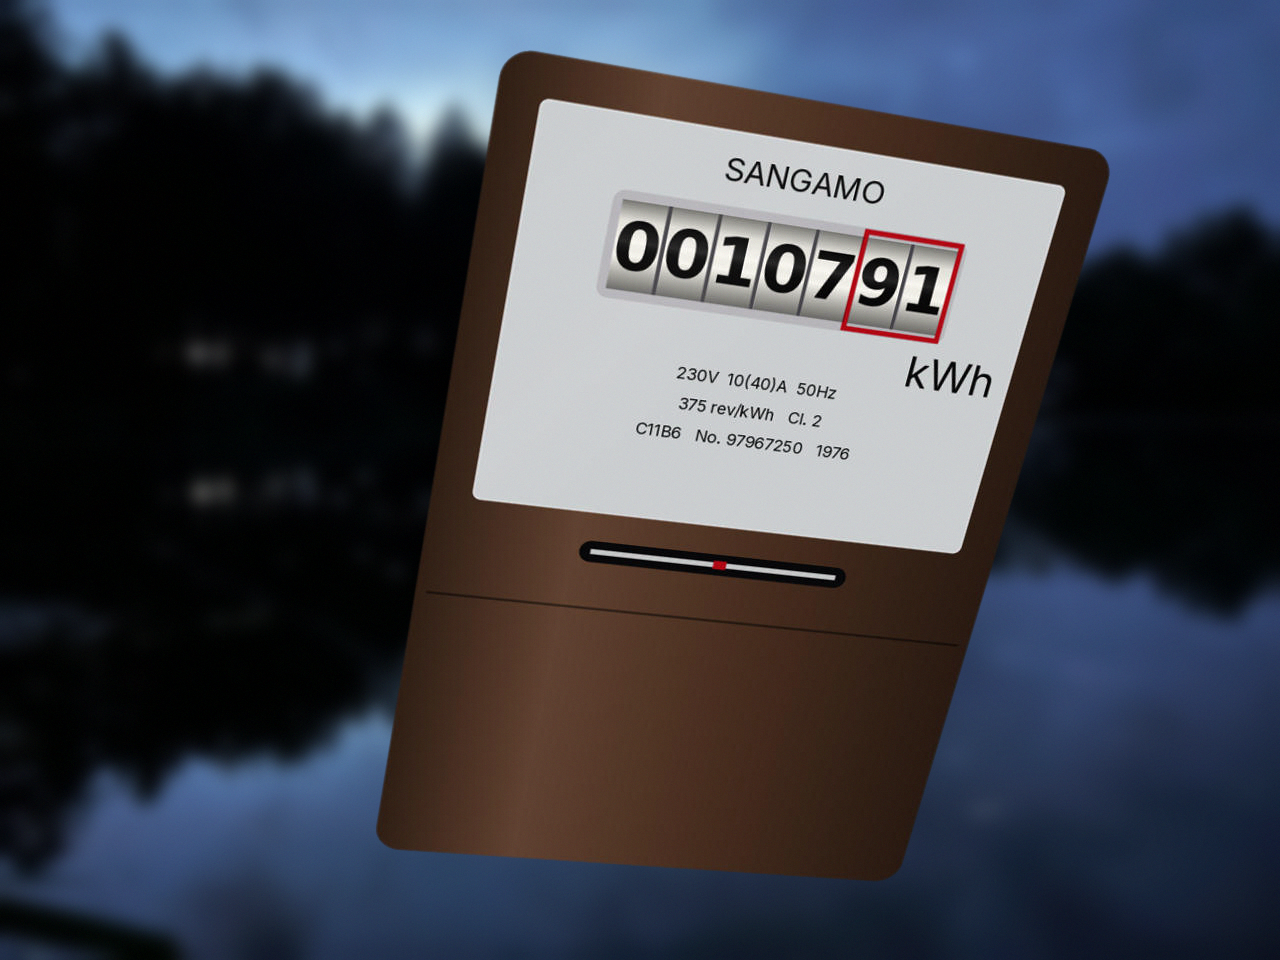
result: 107.91 kWh
